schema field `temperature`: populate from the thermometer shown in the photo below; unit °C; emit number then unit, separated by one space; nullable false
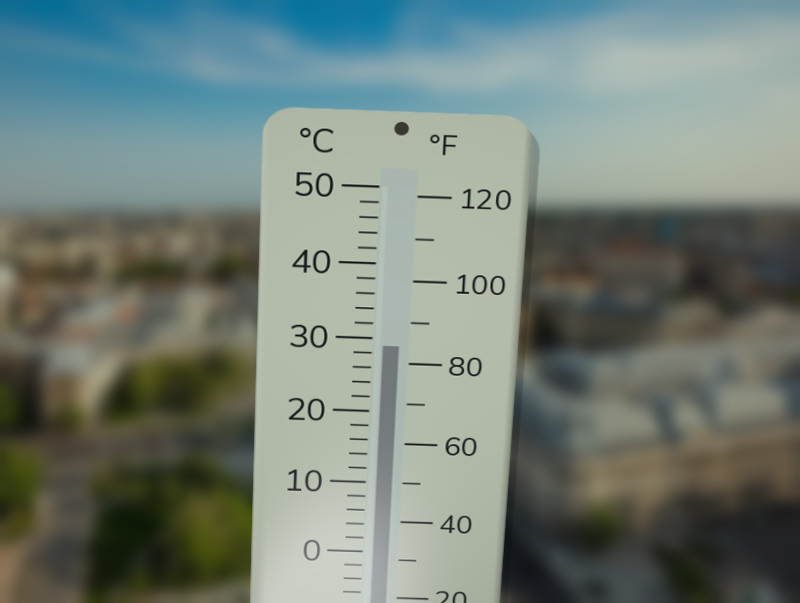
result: 29 °C
